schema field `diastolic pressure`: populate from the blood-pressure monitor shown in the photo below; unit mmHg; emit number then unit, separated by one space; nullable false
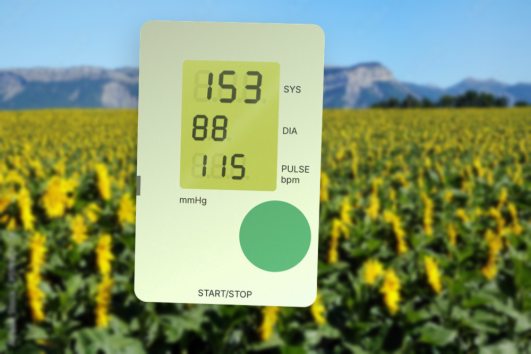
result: 88 mmHg
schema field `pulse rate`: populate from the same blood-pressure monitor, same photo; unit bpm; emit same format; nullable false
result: 115 bpm
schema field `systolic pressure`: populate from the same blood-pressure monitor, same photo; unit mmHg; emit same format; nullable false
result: 153 mmHg
